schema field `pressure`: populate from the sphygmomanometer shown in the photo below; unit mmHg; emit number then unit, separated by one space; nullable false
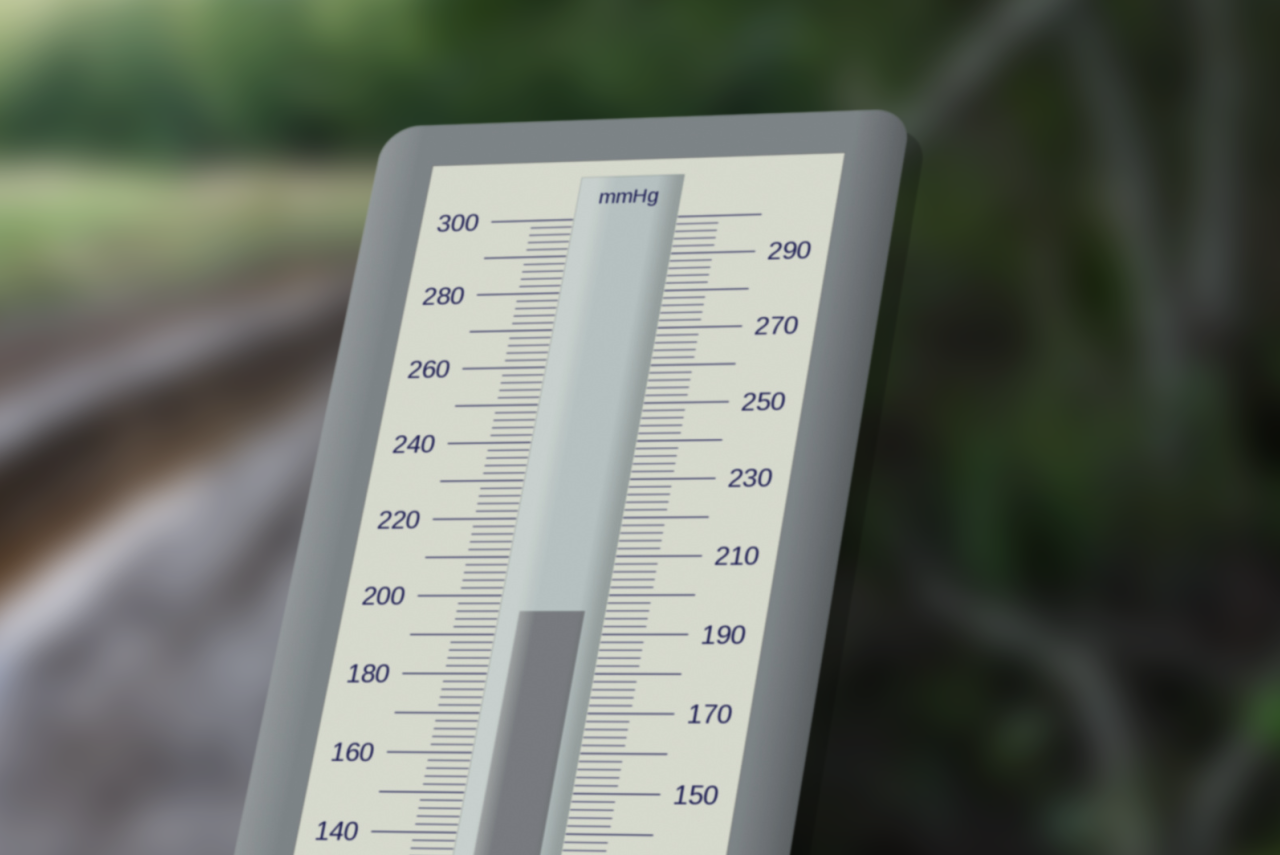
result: 196 mmHg
